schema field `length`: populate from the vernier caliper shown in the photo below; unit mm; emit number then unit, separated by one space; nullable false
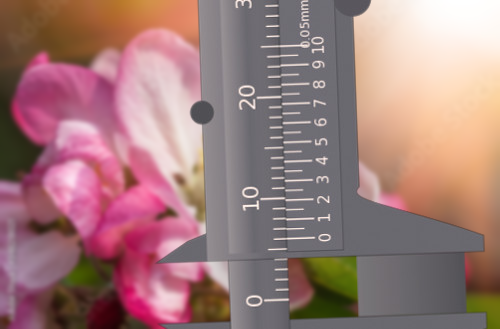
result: 6.0 mm
